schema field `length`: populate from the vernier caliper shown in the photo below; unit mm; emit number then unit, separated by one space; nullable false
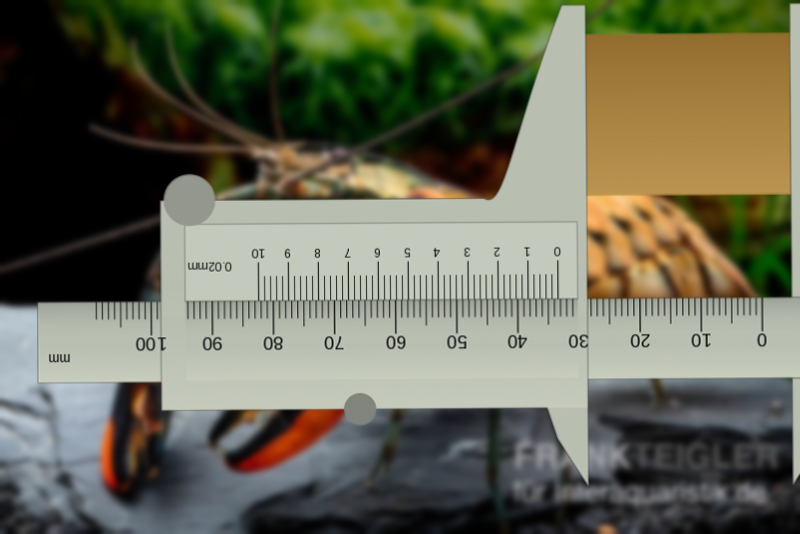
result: 33.4 mm
